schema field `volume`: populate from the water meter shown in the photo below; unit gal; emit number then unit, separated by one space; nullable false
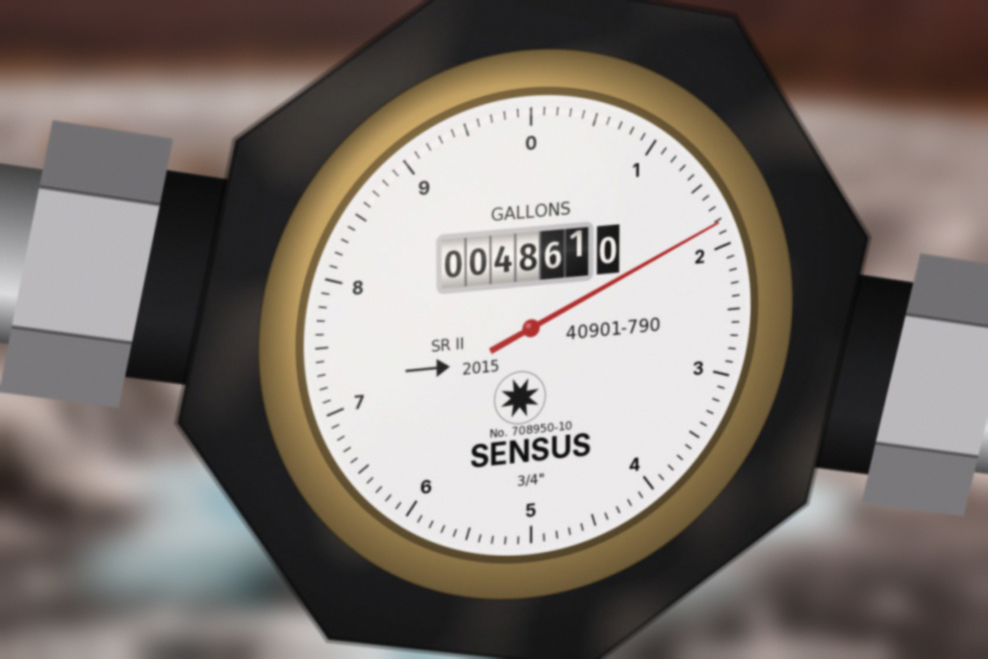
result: 48611.8 gal
